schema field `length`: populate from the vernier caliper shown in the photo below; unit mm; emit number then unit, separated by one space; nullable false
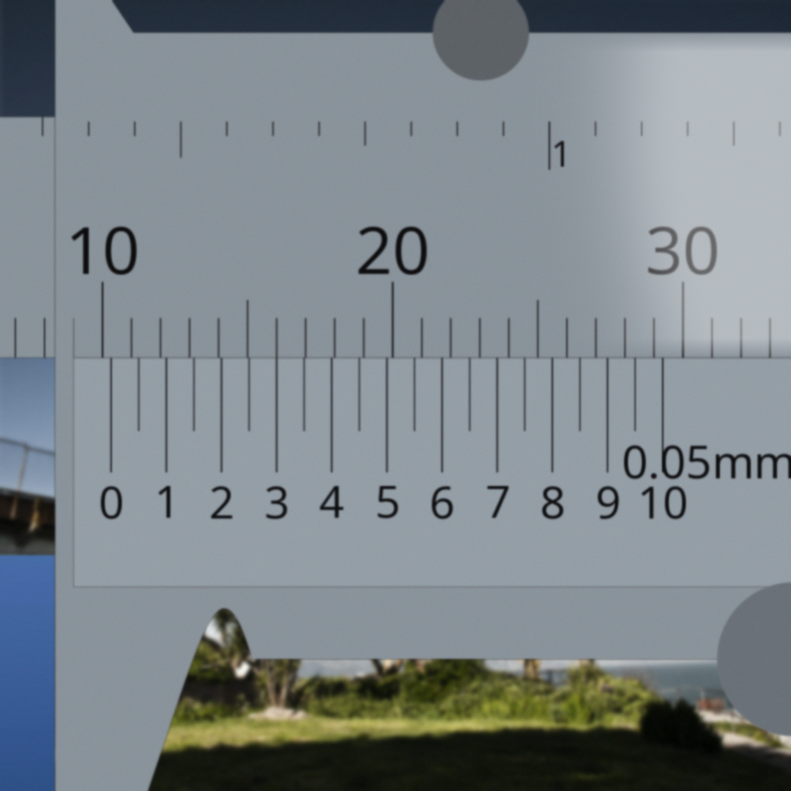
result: 10.30 mm
